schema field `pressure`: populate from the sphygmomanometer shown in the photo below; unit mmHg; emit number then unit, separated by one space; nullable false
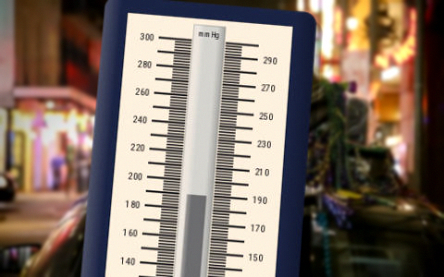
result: 190 mmHg
